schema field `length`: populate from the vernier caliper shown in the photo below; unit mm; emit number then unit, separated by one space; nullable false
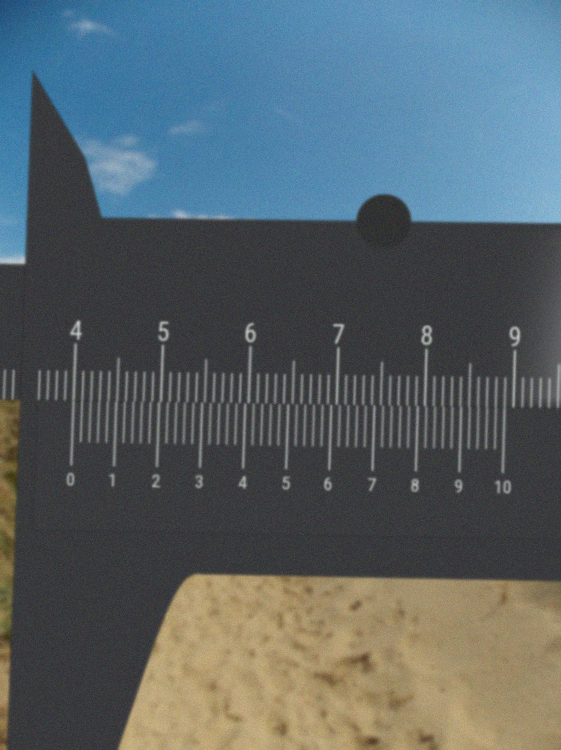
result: 40.0 mm
